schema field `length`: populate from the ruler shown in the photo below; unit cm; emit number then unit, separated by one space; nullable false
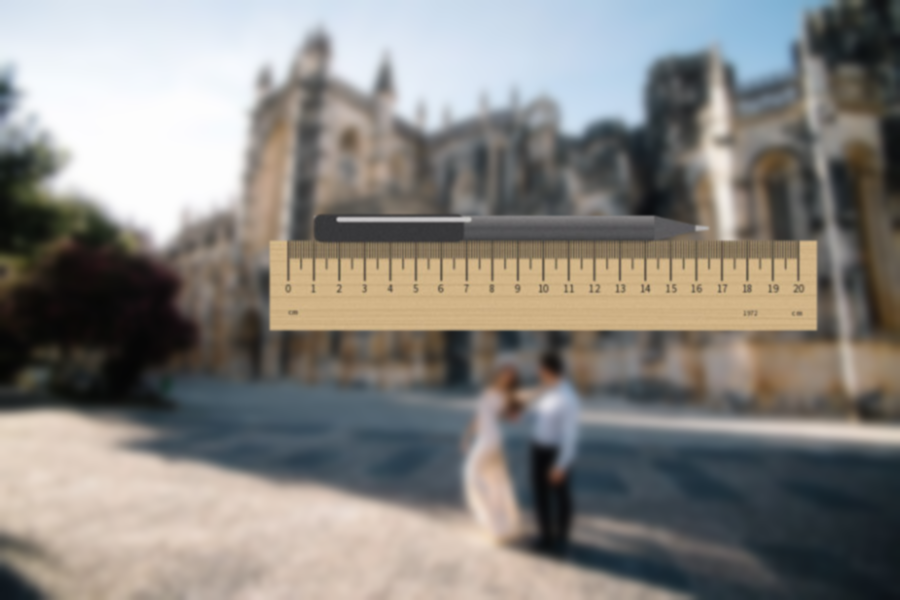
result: 15.5 cm
